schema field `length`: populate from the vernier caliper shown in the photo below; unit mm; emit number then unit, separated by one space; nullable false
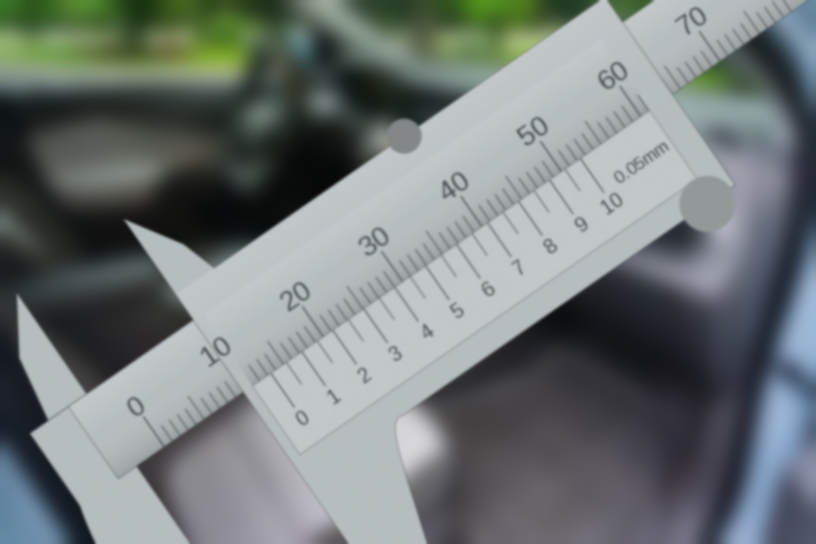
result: 13.4 mm
